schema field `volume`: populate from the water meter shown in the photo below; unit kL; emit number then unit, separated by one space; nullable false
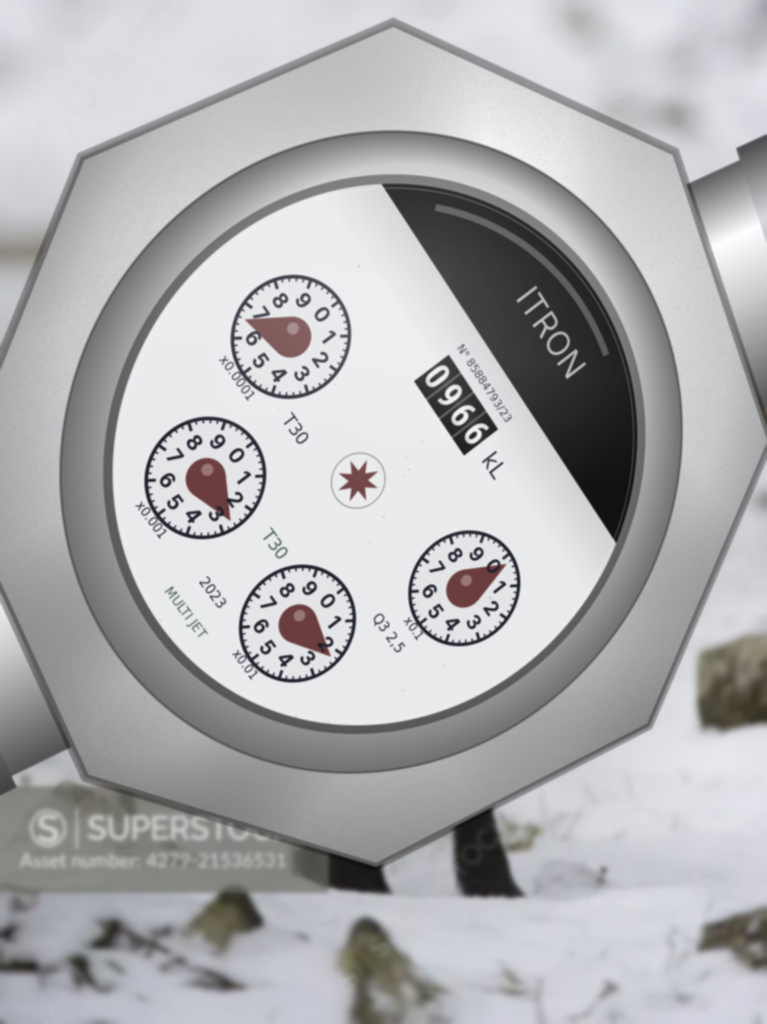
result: 966.0226 kL
